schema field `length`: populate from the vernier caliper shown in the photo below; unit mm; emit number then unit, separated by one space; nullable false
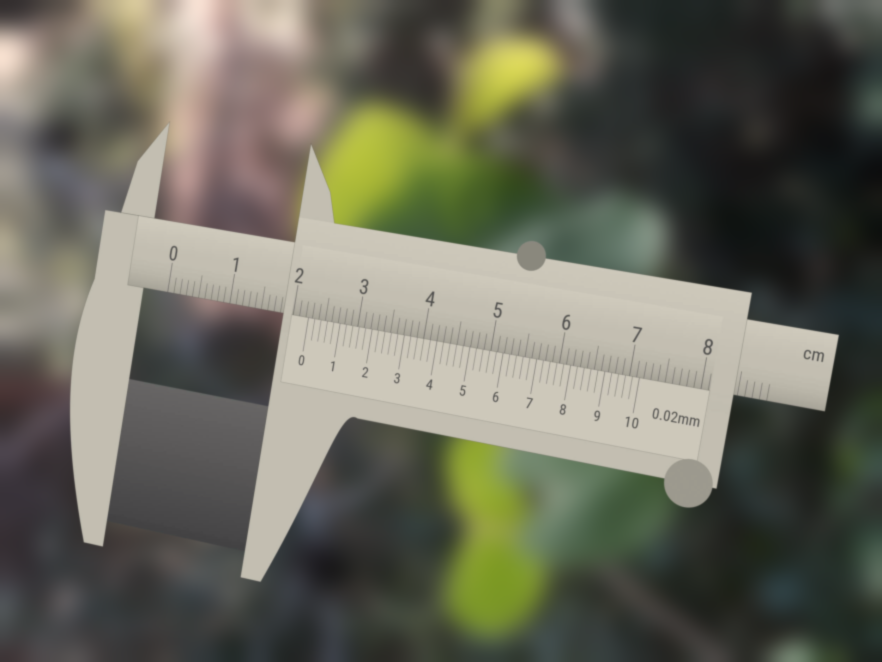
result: 22.4 mm
